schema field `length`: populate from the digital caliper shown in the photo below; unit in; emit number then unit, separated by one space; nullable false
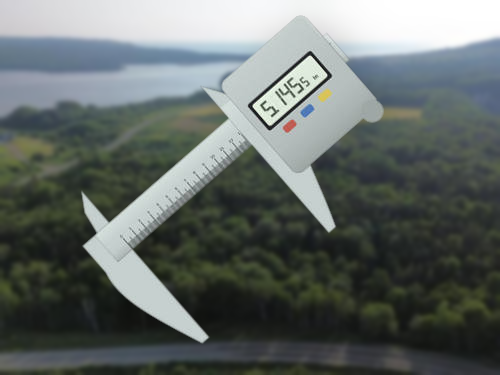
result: 5.1455 in
